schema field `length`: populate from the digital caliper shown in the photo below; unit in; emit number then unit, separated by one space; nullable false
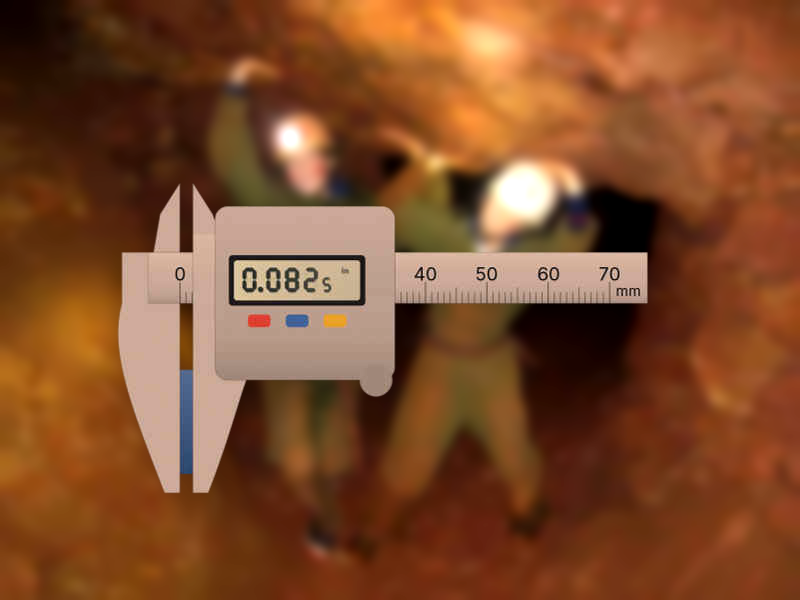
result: 0.0825 in
